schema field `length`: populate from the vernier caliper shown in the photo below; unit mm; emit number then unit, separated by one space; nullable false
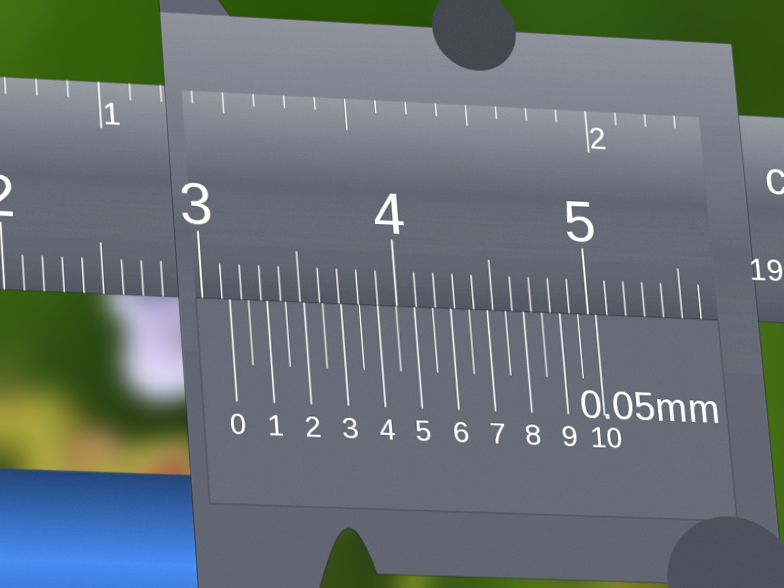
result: 31.4 mm
